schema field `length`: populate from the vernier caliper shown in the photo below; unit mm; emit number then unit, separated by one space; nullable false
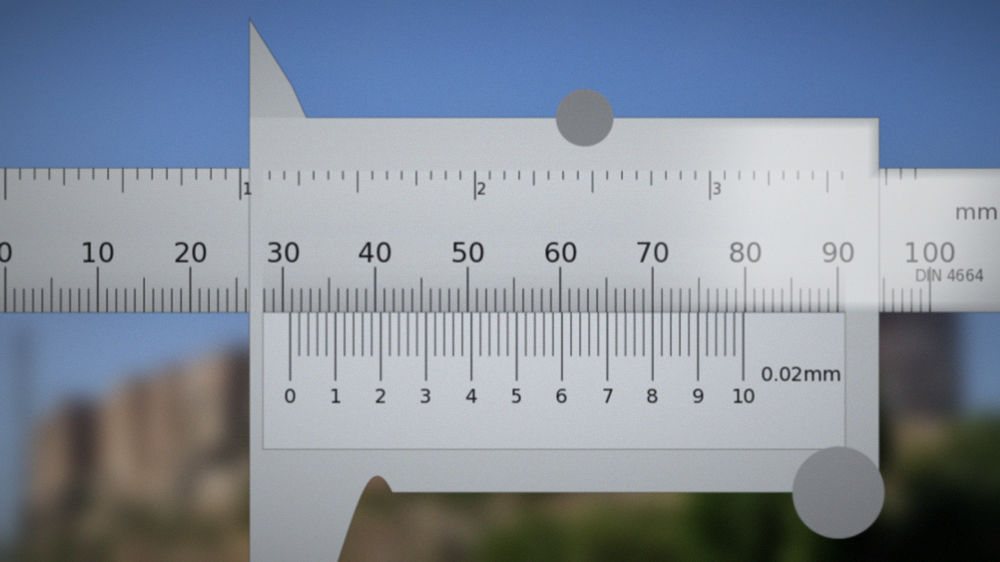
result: 30.8 mm
